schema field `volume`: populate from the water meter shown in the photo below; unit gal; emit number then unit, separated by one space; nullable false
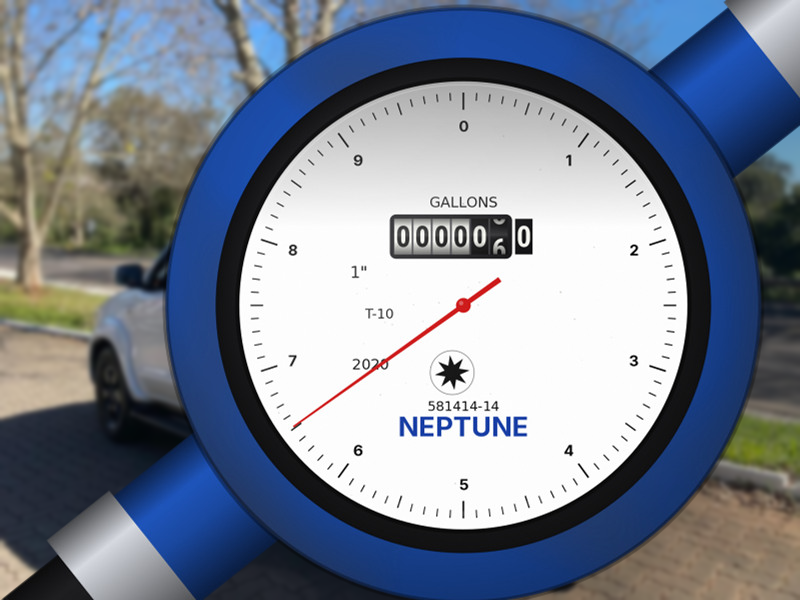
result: 56.5 gal
